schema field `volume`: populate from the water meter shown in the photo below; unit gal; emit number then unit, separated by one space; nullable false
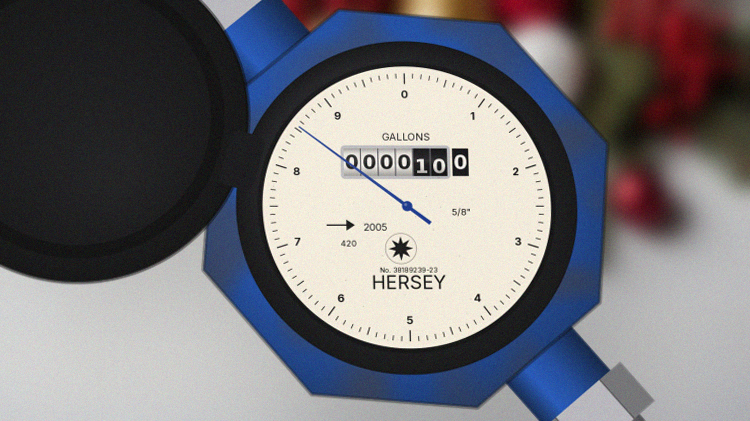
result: 98.5 gal
